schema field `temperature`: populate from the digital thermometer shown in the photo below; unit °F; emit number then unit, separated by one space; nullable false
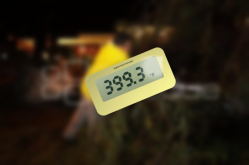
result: 399.3 °F
